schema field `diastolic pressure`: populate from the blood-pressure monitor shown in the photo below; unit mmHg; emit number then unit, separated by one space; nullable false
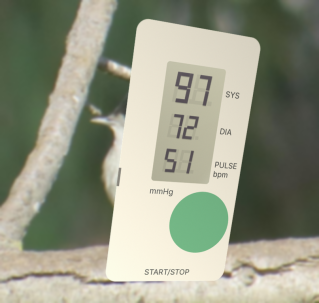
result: 72 mmHg
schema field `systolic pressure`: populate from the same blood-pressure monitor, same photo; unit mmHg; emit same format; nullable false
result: 97 mmHg
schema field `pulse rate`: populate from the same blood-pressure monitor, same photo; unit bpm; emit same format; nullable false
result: 51 bpm
